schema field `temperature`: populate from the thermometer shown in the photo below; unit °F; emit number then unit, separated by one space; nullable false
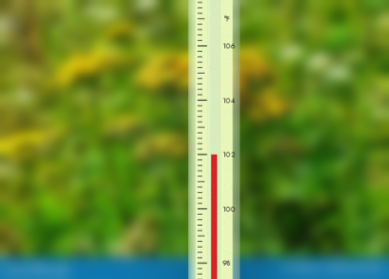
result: 102 °F
